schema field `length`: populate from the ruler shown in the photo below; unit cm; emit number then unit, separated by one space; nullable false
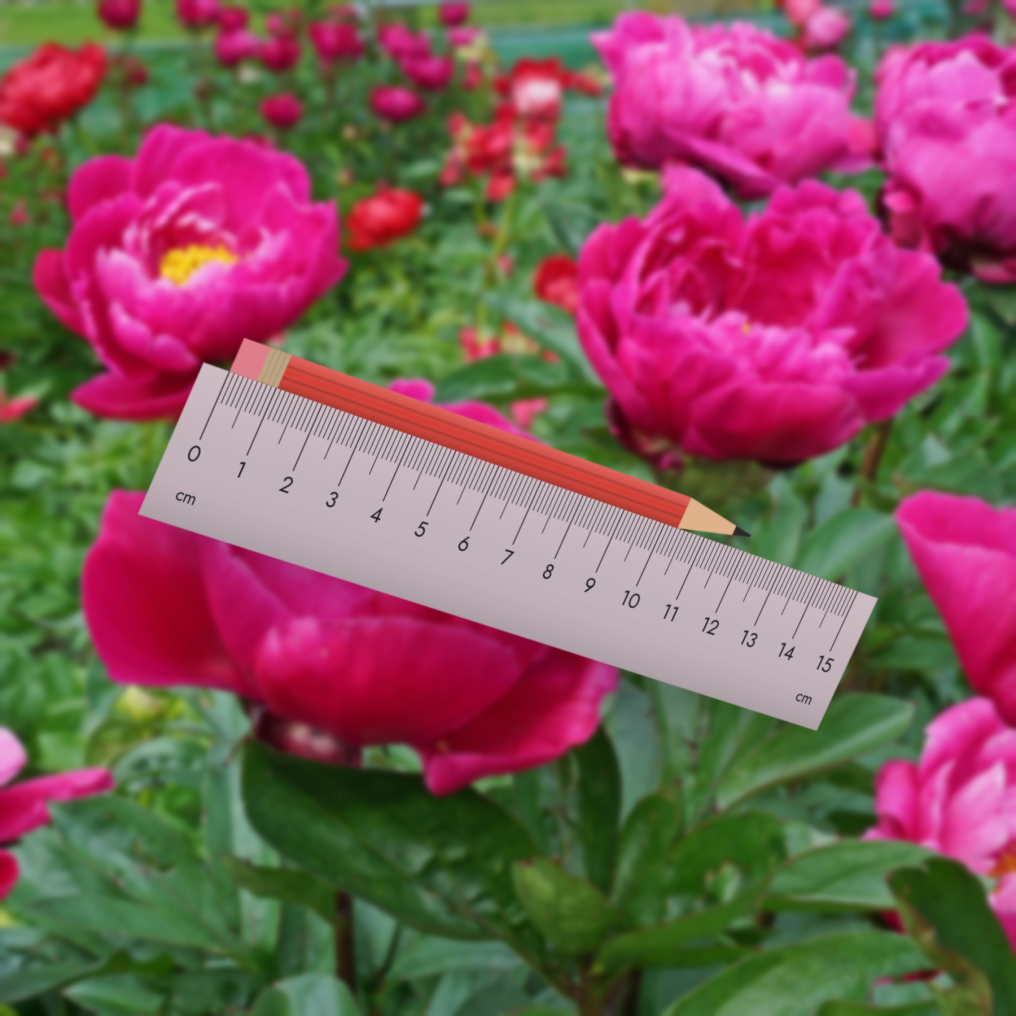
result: 12 cm
